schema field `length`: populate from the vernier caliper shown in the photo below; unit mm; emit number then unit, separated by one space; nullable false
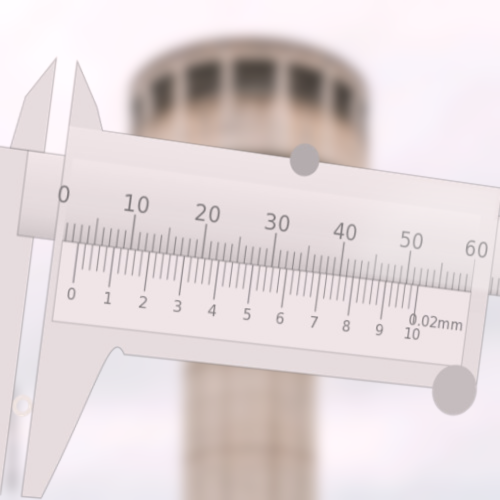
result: 2.8 mm
